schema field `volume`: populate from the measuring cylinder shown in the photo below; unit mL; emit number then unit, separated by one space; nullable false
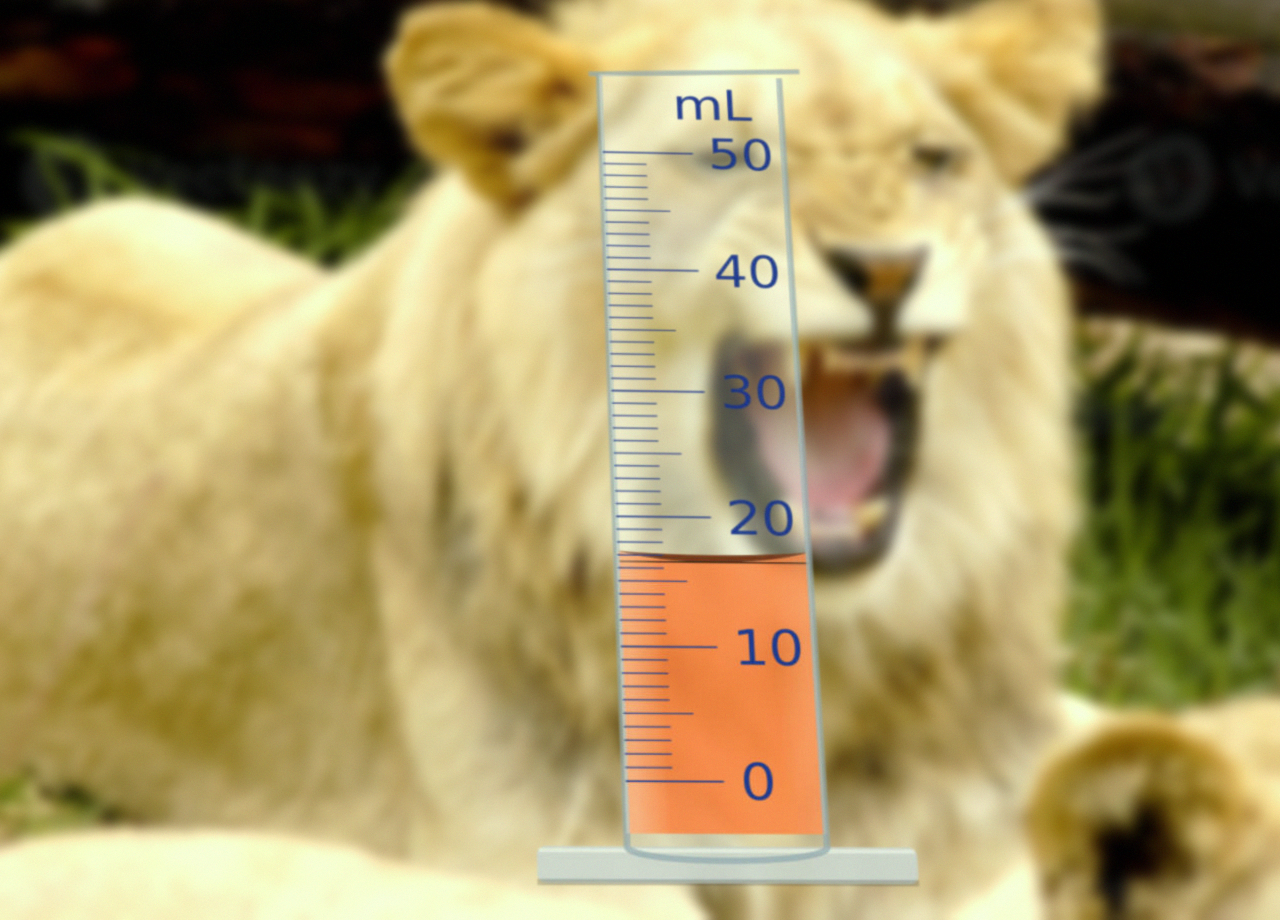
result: 16.5 mL
